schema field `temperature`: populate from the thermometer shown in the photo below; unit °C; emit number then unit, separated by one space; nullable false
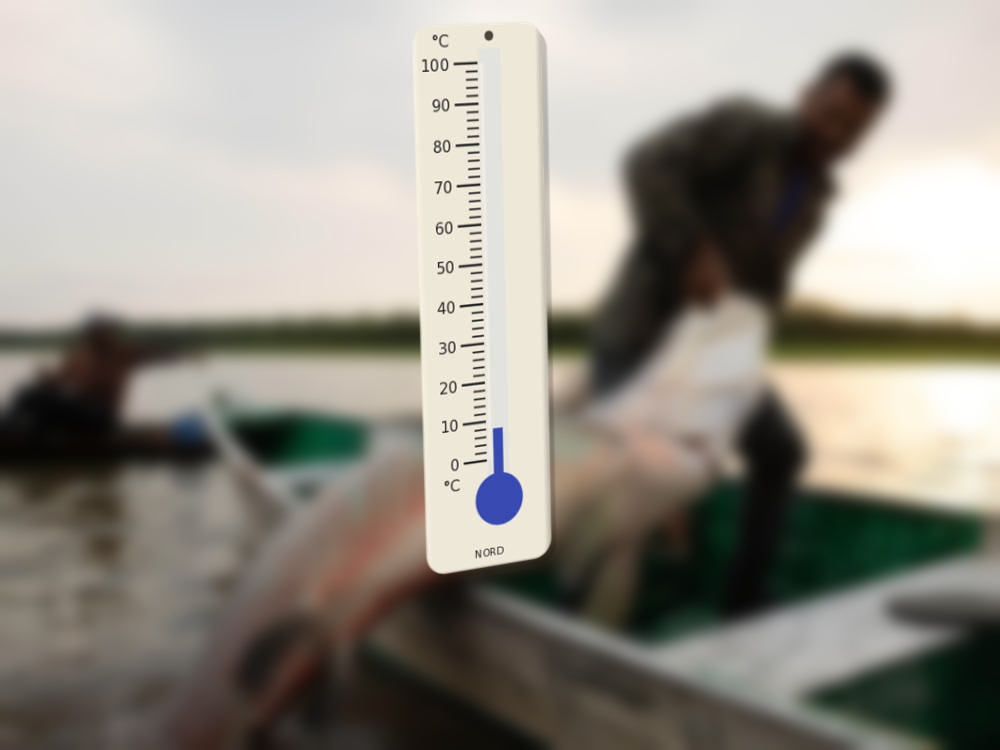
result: 8 °C
